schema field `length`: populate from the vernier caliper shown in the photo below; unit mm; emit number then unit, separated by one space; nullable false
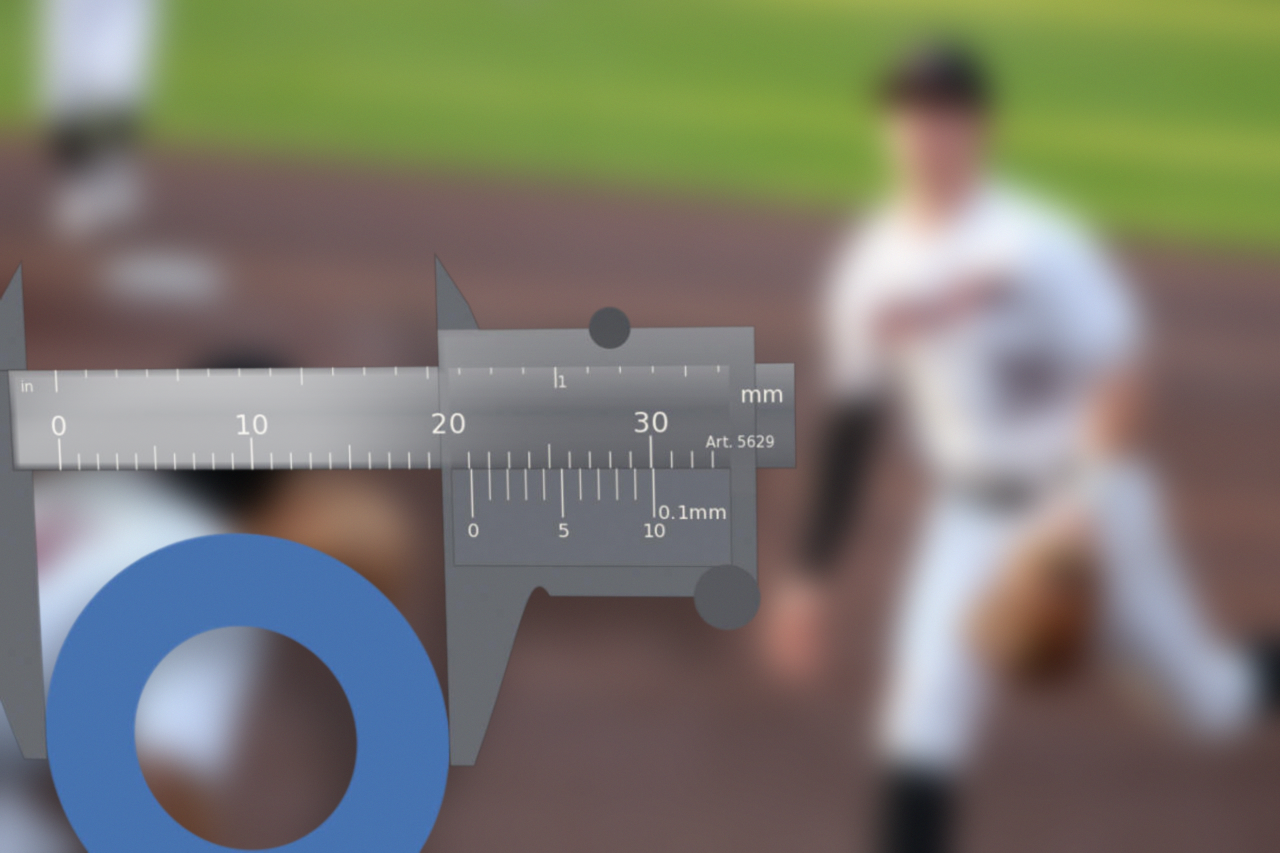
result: 21.1 mm
